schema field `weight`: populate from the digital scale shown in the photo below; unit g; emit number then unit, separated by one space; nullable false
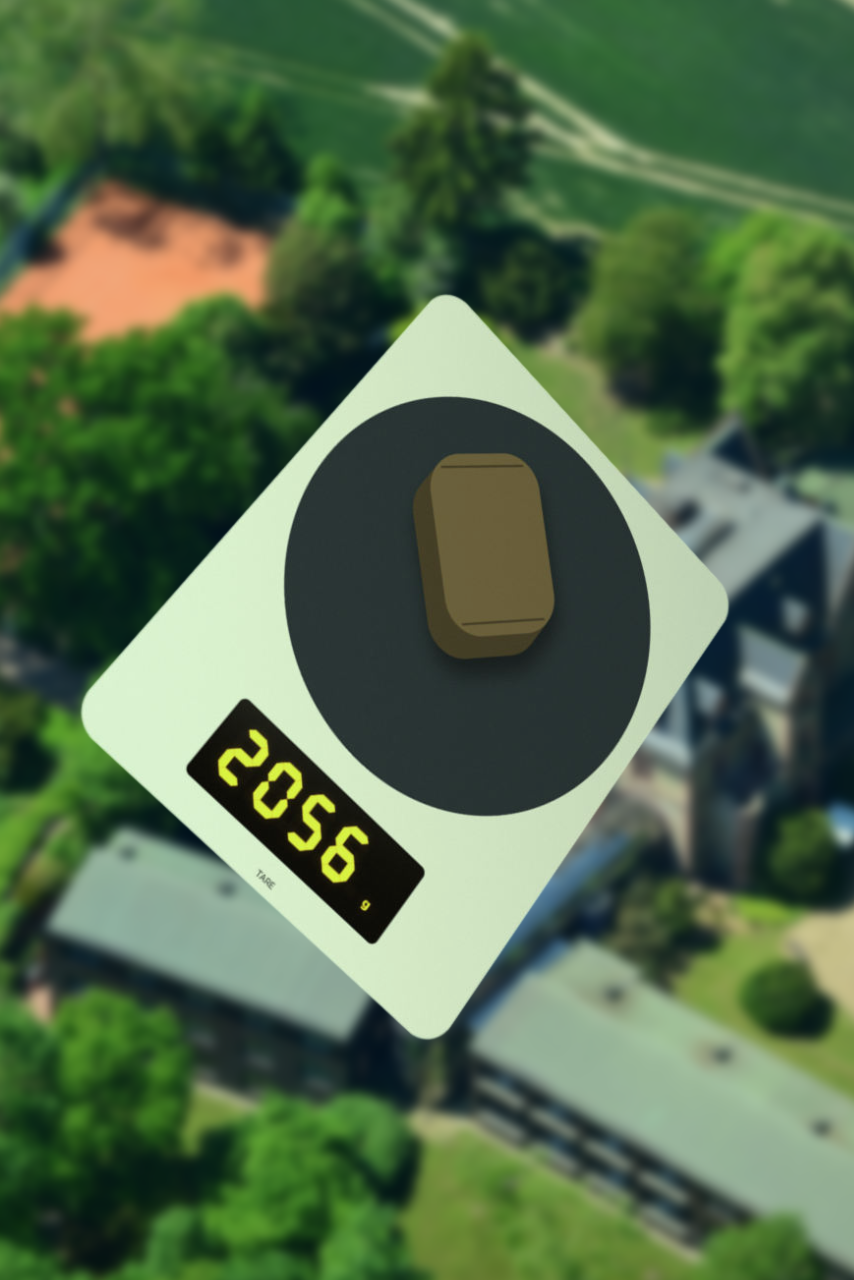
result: 2056 g
